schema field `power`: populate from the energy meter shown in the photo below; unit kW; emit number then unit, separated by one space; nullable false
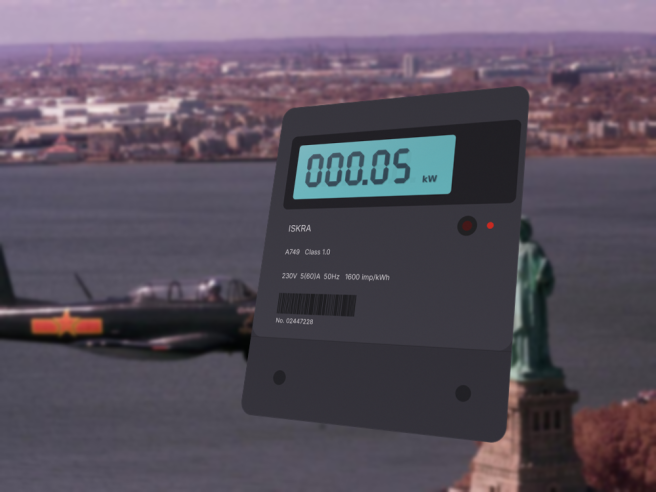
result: 0.05 kW
